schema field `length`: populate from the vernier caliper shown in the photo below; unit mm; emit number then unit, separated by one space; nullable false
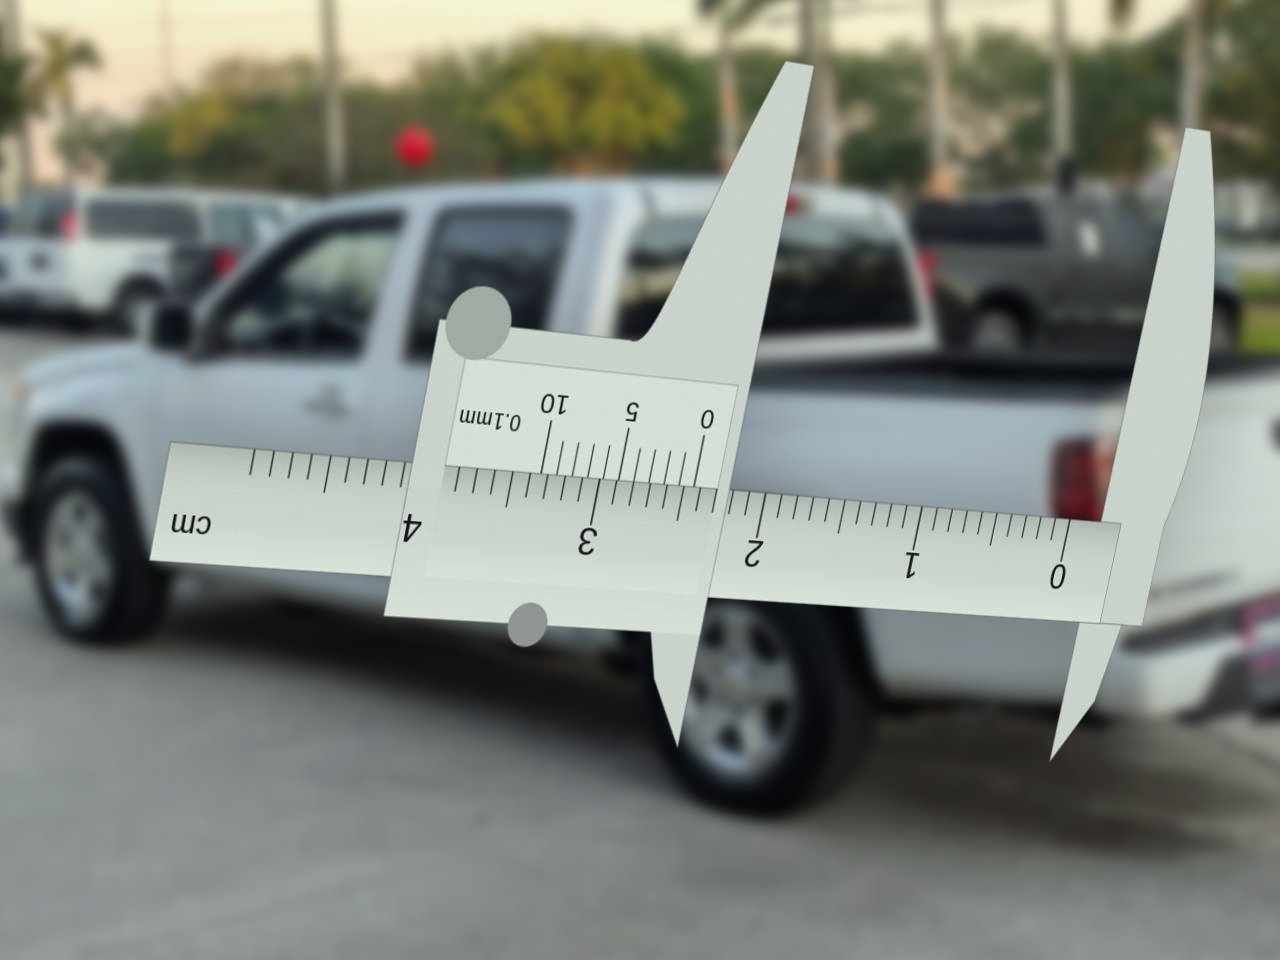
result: 24.4 mm
